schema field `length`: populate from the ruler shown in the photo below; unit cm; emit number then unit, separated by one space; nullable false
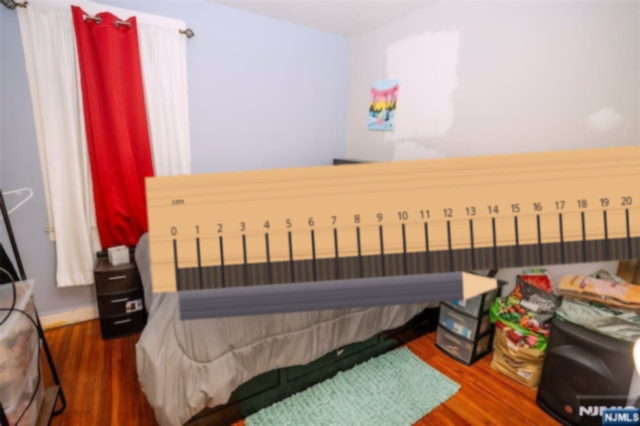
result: 14.5 cm
